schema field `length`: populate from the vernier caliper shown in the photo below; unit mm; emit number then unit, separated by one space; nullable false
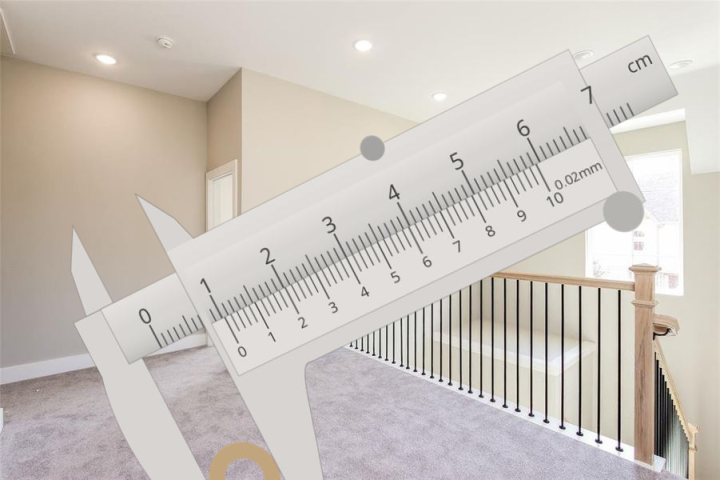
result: 10.4 mm
